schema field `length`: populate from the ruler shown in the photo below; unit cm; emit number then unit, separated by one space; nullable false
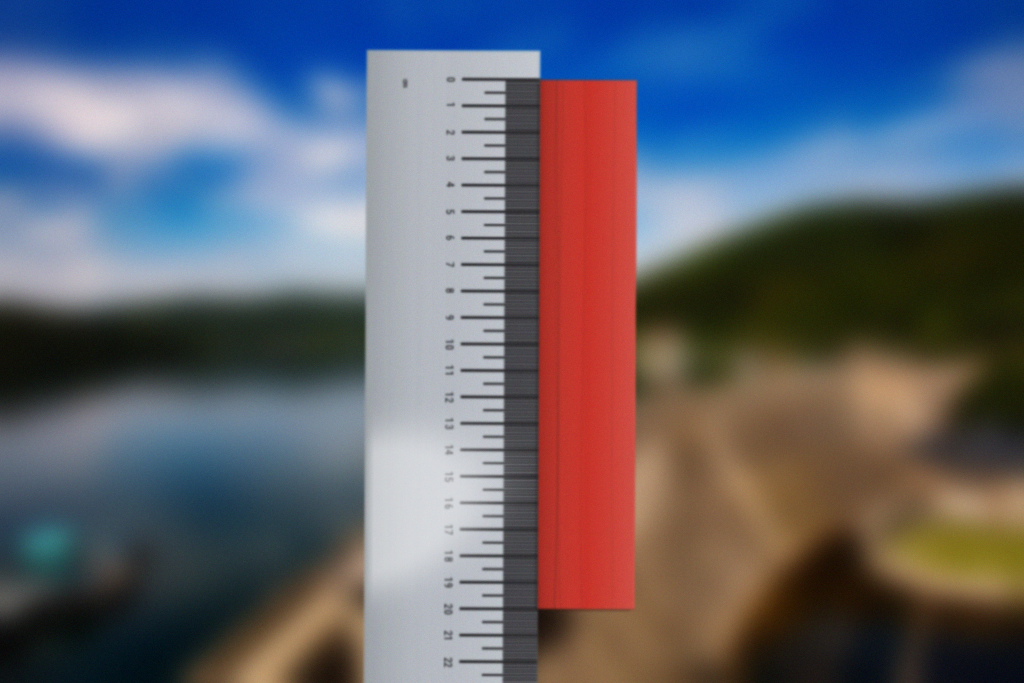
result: 20 cm
